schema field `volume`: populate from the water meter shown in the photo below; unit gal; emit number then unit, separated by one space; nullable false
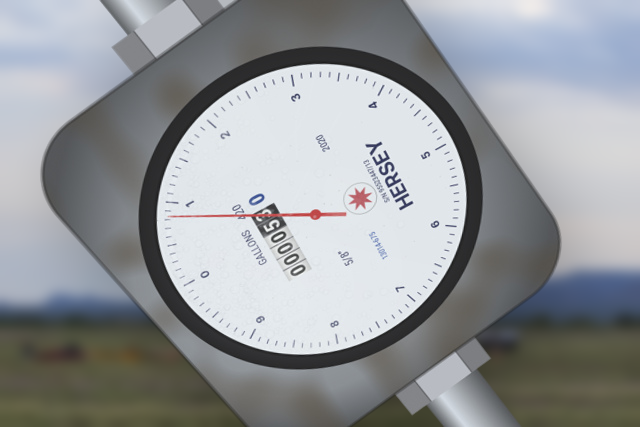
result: 530.8 gal
